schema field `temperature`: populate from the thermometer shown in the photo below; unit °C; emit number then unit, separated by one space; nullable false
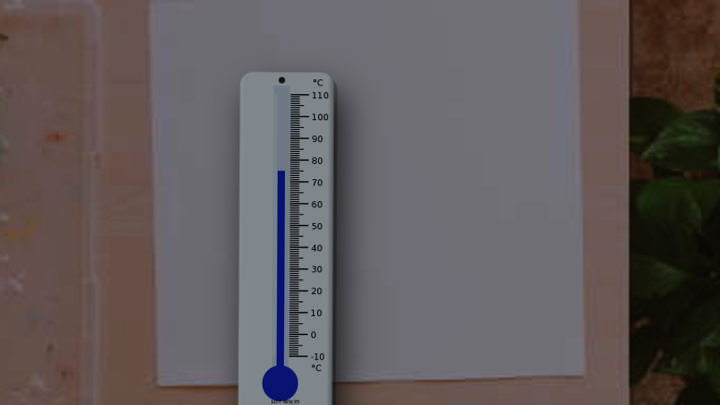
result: 75 °C
